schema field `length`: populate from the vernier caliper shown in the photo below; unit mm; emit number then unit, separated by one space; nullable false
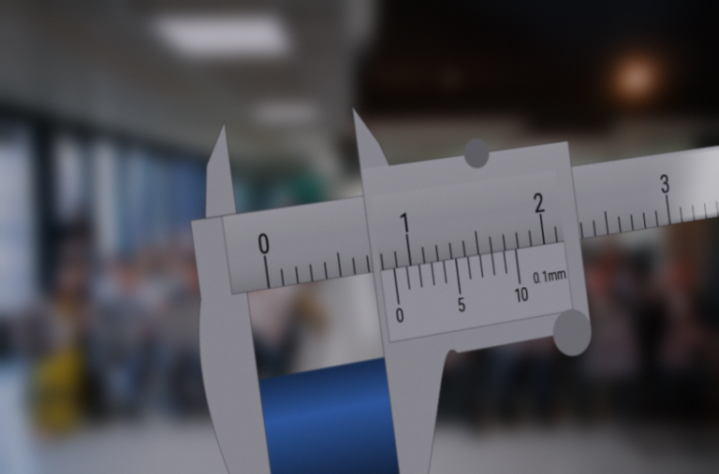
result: 8.8 mm
